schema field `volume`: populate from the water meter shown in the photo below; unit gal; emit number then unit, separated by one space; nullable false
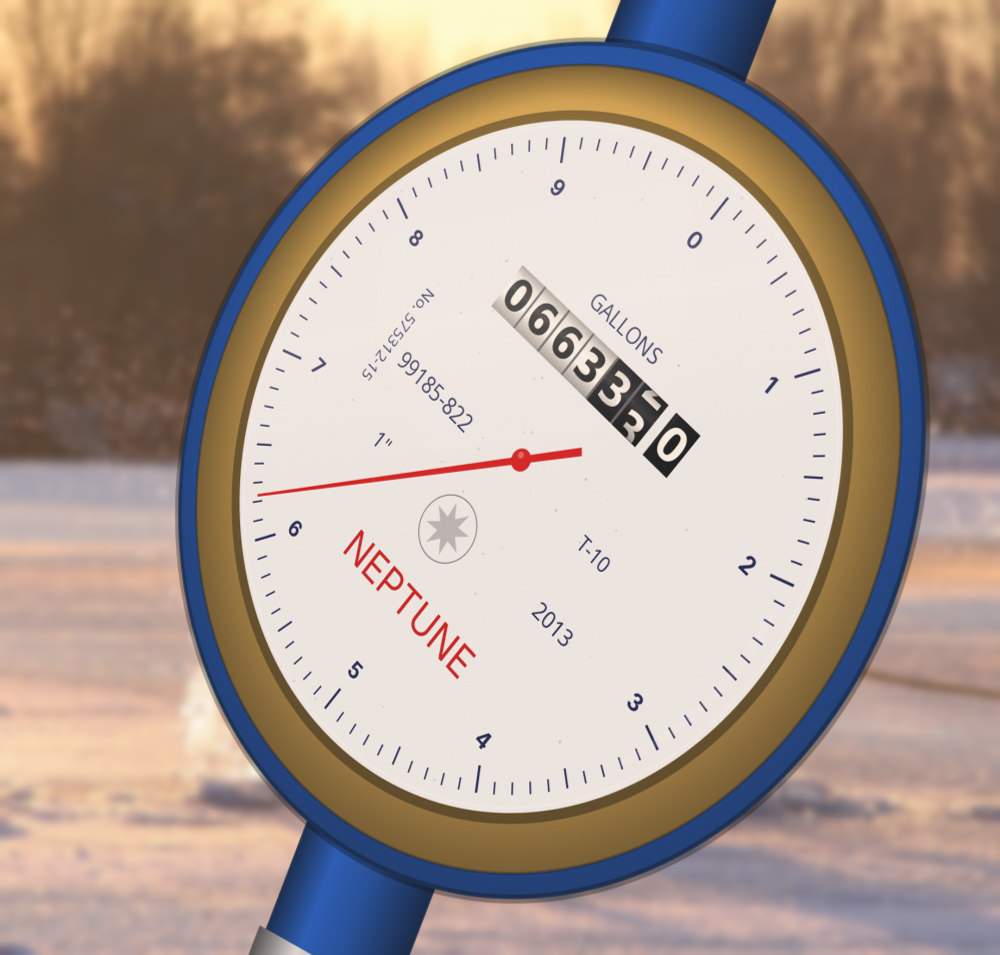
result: 663326.2 gal
